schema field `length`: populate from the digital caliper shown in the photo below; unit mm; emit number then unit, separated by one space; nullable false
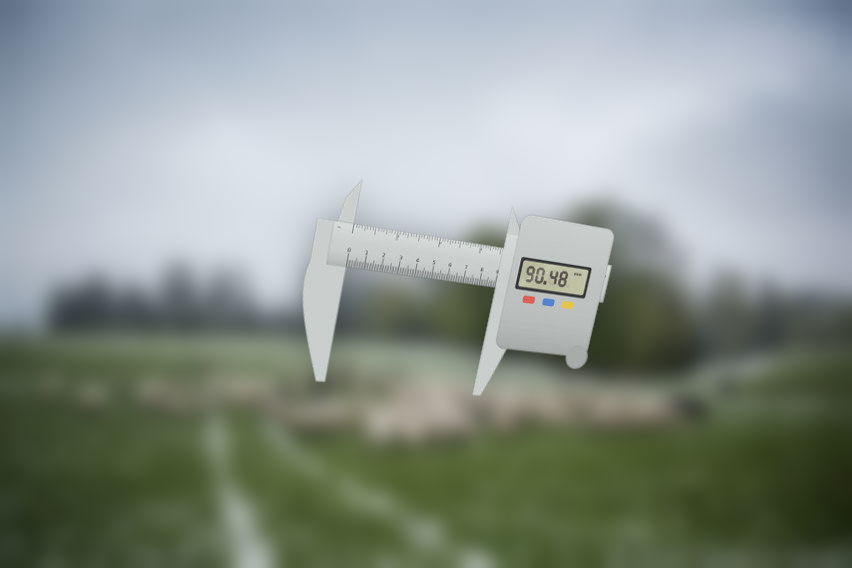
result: 90.48 mm
